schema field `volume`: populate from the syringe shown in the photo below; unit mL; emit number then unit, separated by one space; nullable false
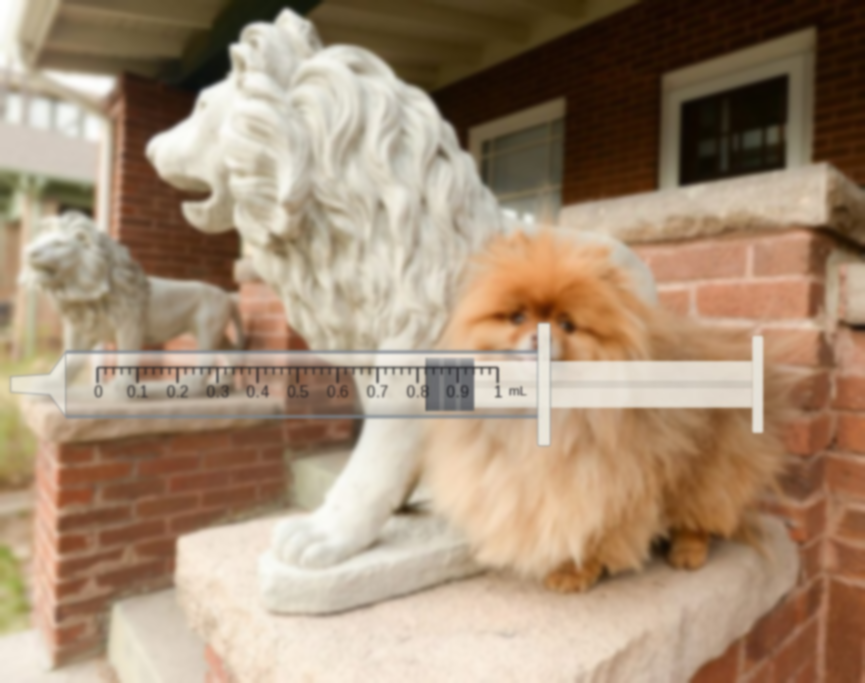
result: 0.82 mL
